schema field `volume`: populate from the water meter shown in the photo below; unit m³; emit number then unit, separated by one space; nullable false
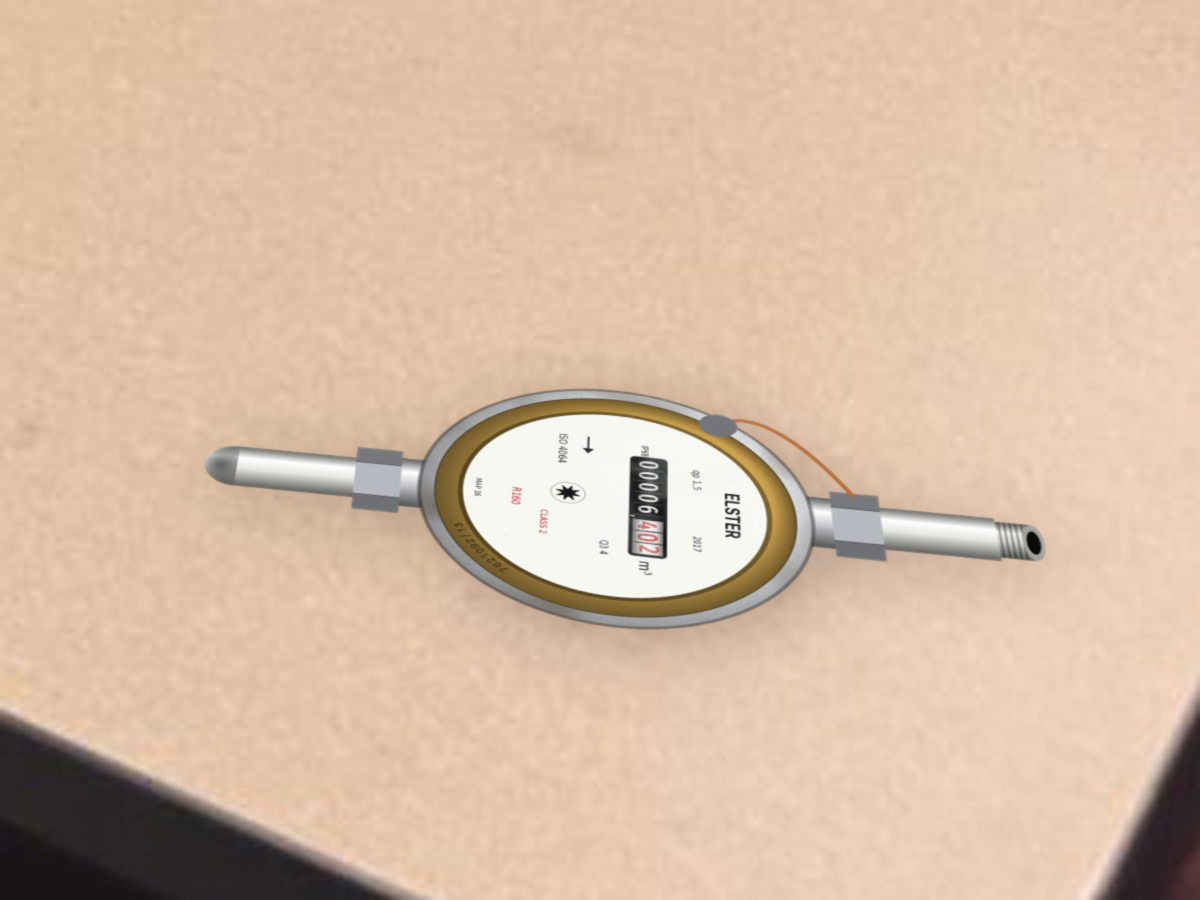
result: 6.402 m³
